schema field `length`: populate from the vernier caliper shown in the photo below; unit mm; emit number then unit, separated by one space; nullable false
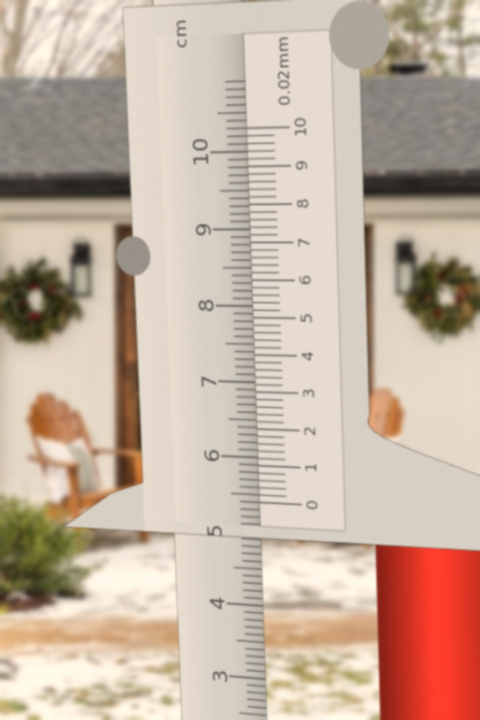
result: 54.0 mm
